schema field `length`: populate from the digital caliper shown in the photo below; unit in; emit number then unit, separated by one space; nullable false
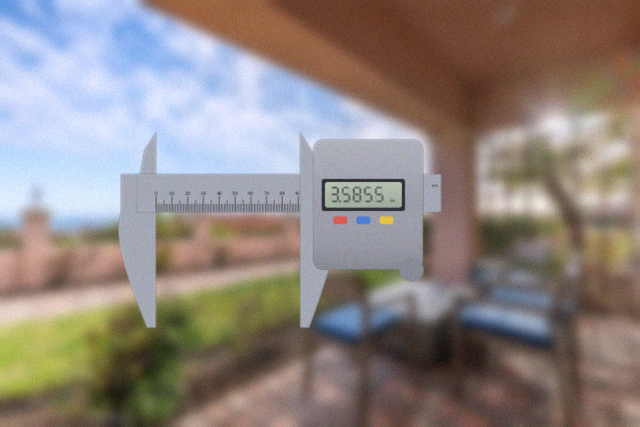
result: 3.5855 in
